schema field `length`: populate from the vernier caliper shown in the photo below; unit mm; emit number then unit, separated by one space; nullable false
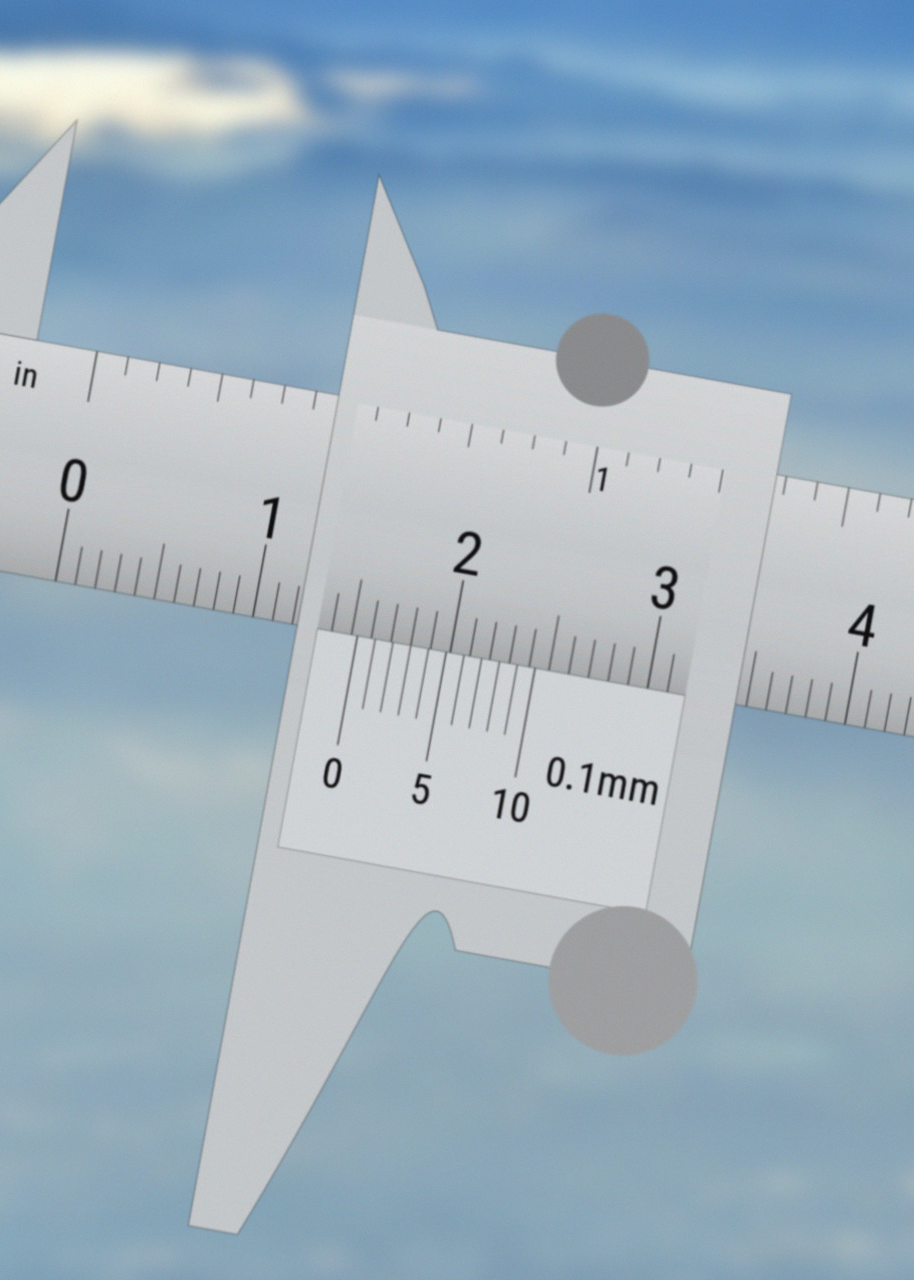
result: 15.3 mm
